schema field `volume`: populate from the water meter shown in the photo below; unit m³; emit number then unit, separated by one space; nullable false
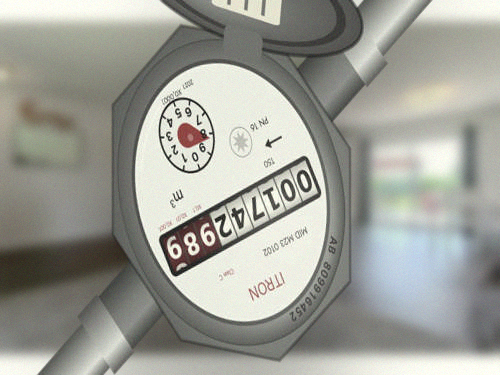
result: 1742.9888 m³
